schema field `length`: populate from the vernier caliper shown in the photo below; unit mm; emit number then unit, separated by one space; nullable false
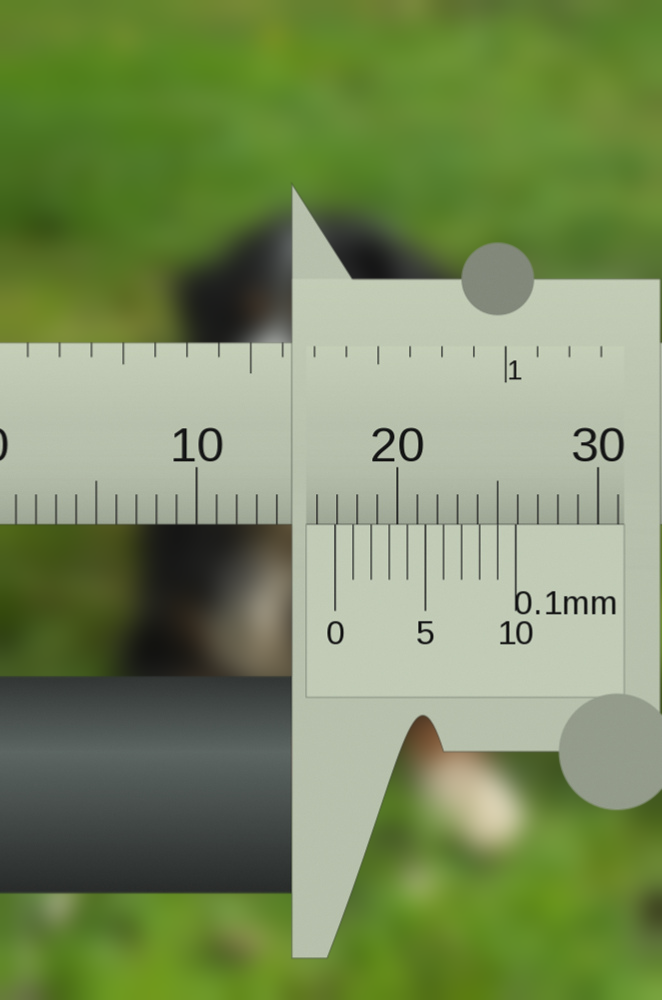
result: 16.9 mm
